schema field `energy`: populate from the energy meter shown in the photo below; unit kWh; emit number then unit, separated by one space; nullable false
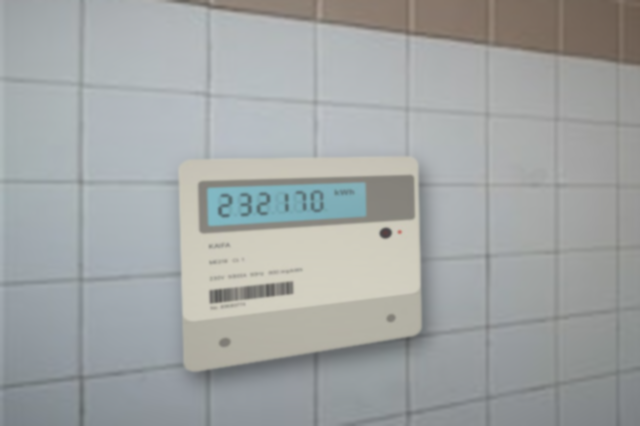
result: 232170 kWh
